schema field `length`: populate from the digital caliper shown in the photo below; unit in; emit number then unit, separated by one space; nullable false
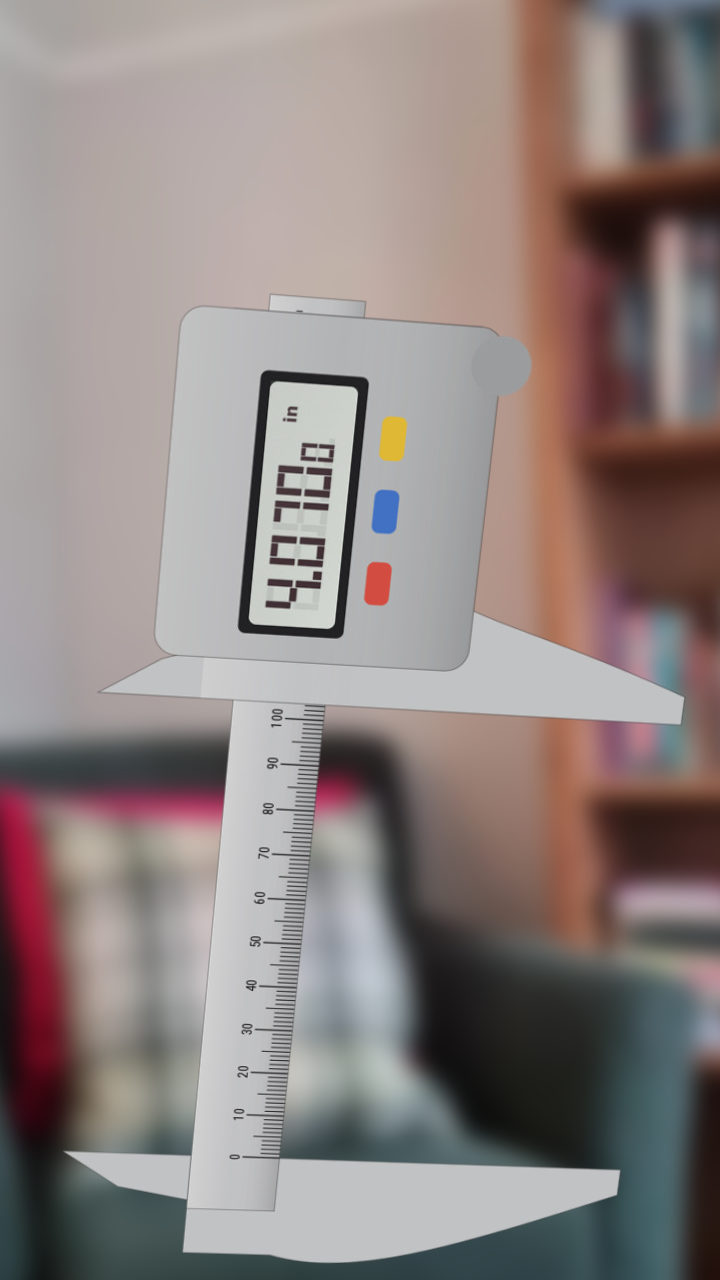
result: 4.0700 in
